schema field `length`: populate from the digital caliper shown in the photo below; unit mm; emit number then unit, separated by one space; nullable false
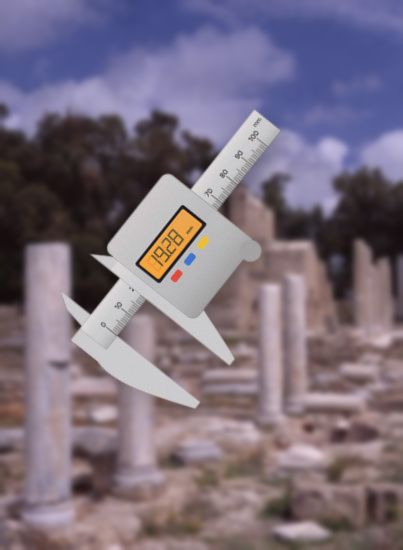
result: 19.28 mm
